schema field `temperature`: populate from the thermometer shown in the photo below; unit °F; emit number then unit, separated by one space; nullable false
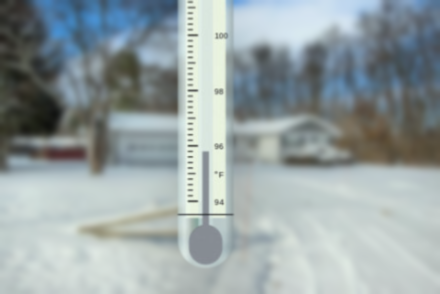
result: 95.8 °F
